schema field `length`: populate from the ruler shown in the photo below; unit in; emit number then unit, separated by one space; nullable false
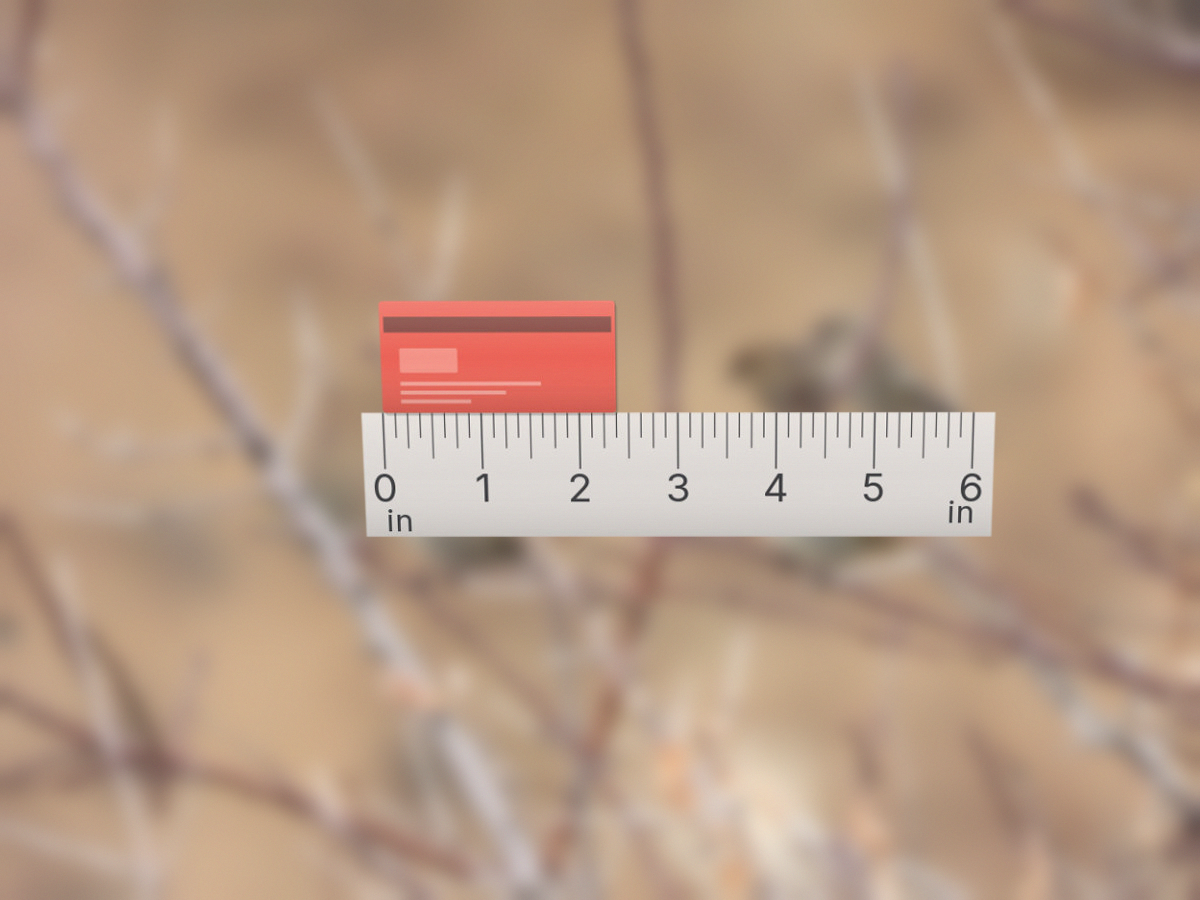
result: 2.375 in
